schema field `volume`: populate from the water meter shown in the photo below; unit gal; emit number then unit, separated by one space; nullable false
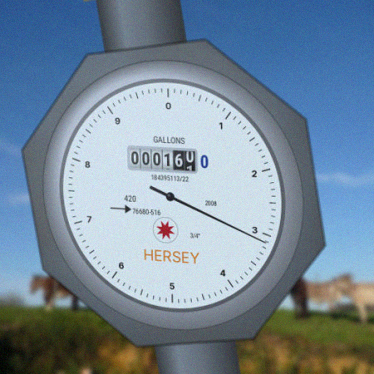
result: 1603.1 gal
